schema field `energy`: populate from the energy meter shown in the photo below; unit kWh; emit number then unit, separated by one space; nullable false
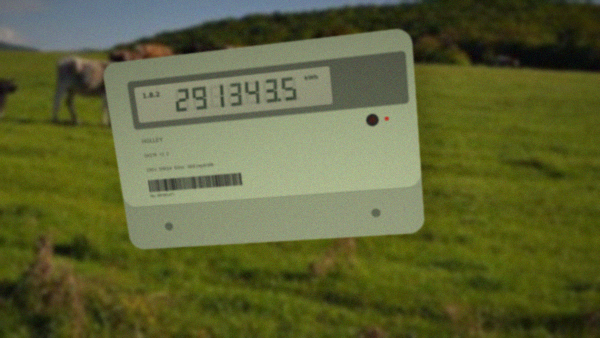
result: 291343.5 kWh
